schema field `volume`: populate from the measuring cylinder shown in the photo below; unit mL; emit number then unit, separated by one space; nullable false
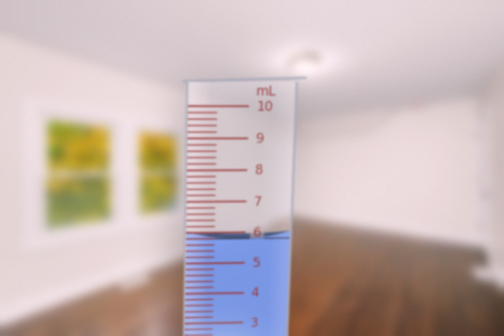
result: 5.8 mL
